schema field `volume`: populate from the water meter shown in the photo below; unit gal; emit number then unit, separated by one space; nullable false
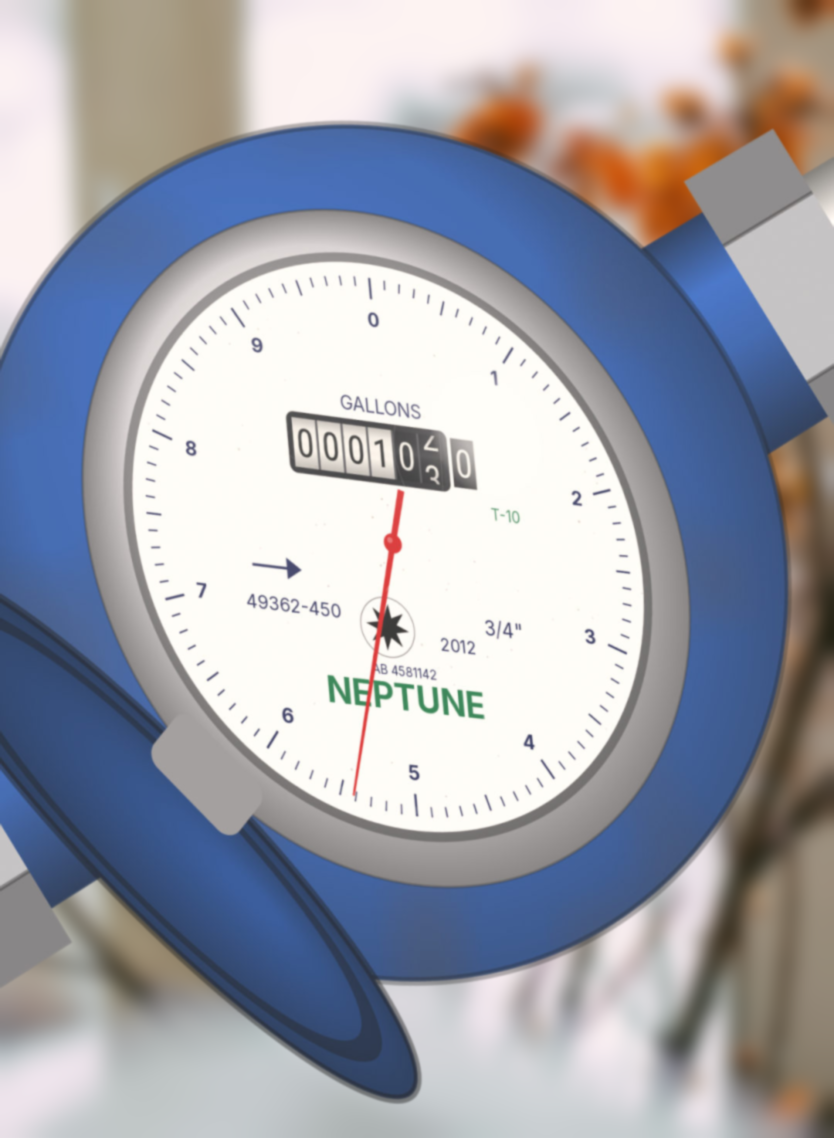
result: 1025.4 gal
